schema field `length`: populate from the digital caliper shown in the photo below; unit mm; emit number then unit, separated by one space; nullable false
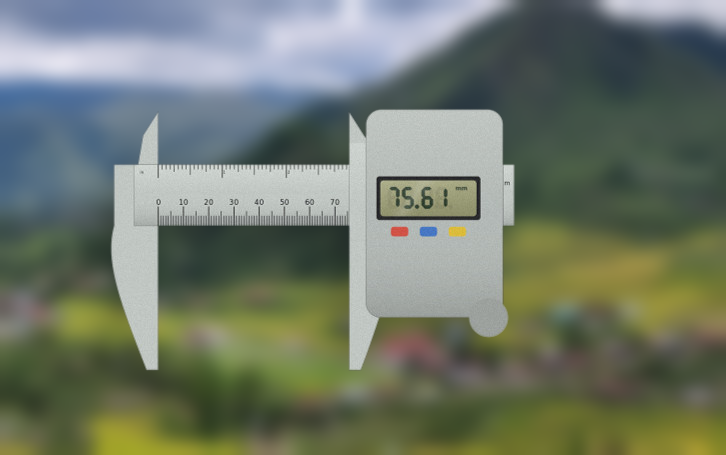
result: 75.61 mm
